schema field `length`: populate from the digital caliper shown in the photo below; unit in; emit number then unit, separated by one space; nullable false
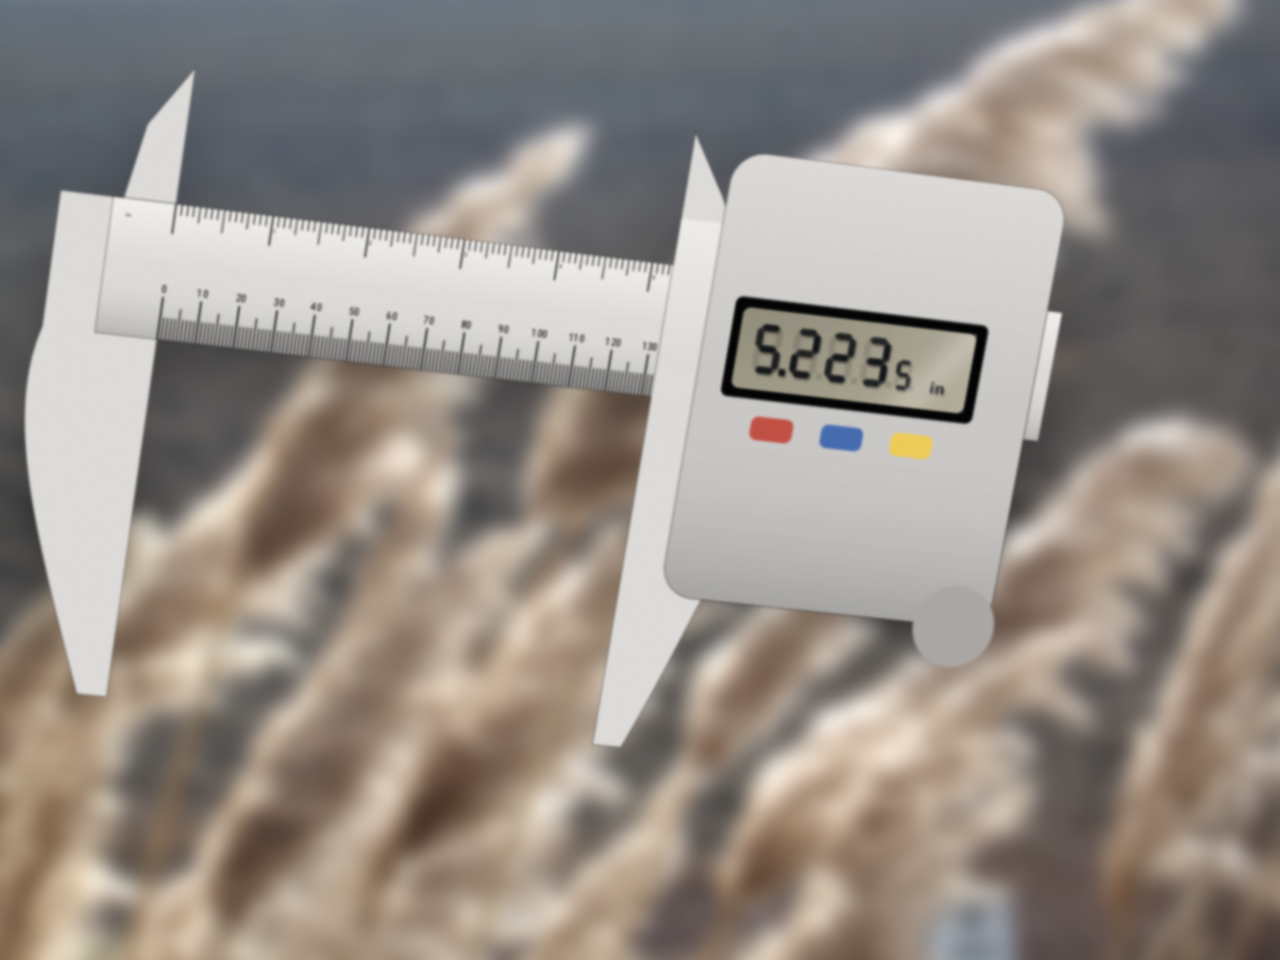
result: 5.2235 in
